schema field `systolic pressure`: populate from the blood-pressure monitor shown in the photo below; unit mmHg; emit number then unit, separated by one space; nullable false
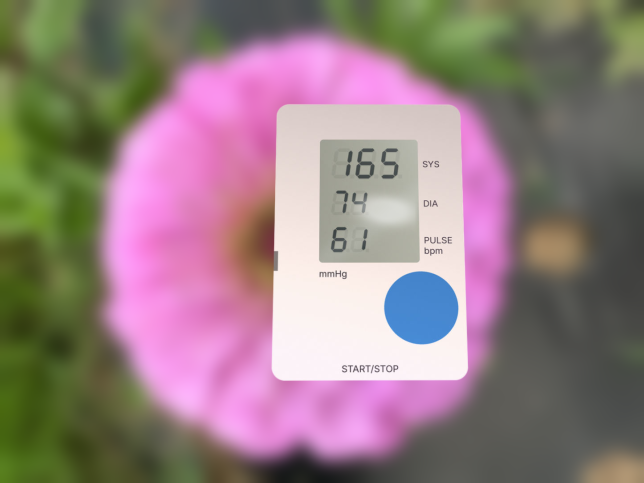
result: 165 mmHg
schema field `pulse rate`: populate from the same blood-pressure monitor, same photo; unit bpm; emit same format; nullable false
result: 61 bpm
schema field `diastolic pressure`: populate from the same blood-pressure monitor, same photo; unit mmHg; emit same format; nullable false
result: 74 mmHg
